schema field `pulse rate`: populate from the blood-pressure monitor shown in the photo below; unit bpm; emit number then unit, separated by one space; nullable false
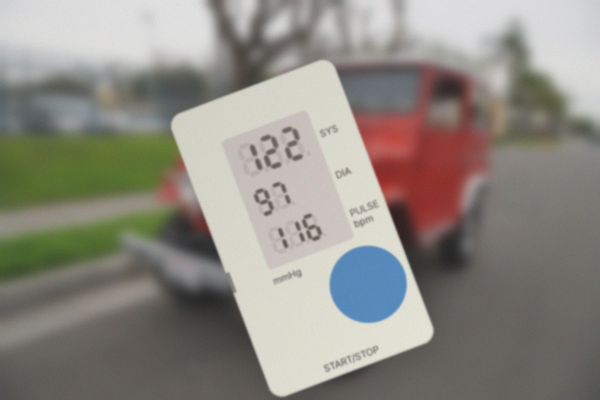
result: 116 bpm
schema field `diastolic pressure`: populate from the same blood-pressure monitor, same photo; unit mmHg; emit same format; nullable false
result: 97 mmHg
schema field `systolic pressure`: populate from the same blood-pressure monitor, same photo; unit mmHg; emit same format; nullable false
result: 122 mmHg
